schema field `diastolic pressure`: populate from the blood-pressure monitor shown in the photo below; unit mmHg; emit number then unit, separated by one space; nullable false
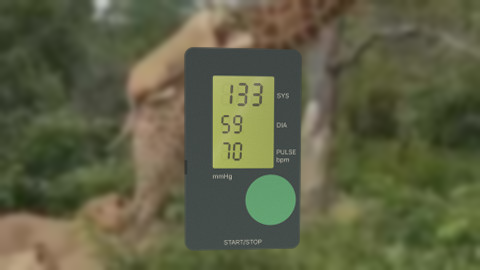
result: 59 mmHg
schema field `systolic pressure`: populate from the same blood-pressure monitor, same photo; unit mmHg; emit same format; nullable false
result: 133 mmHg
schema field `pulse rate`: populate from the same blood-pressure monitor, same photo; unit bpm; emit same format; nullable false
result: 70 bpm
